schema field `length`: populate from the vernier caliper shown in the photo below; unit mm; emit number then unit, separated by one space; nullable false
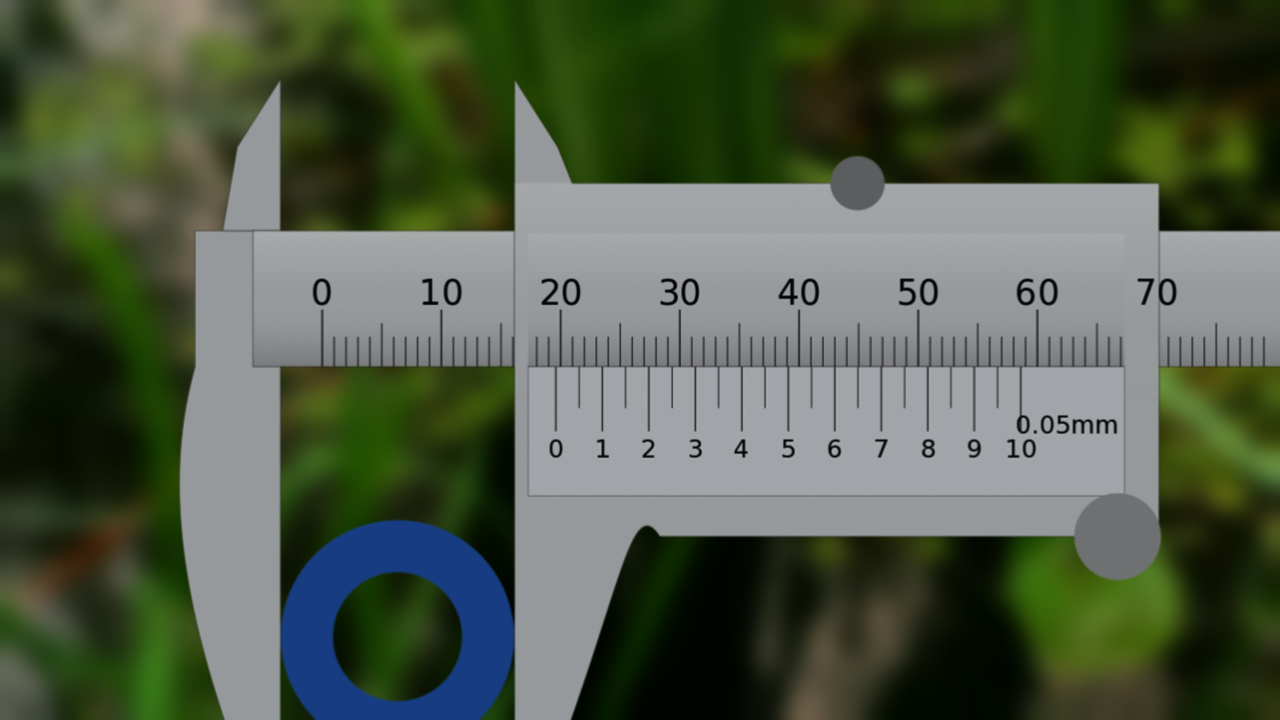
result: 19.6 mm
